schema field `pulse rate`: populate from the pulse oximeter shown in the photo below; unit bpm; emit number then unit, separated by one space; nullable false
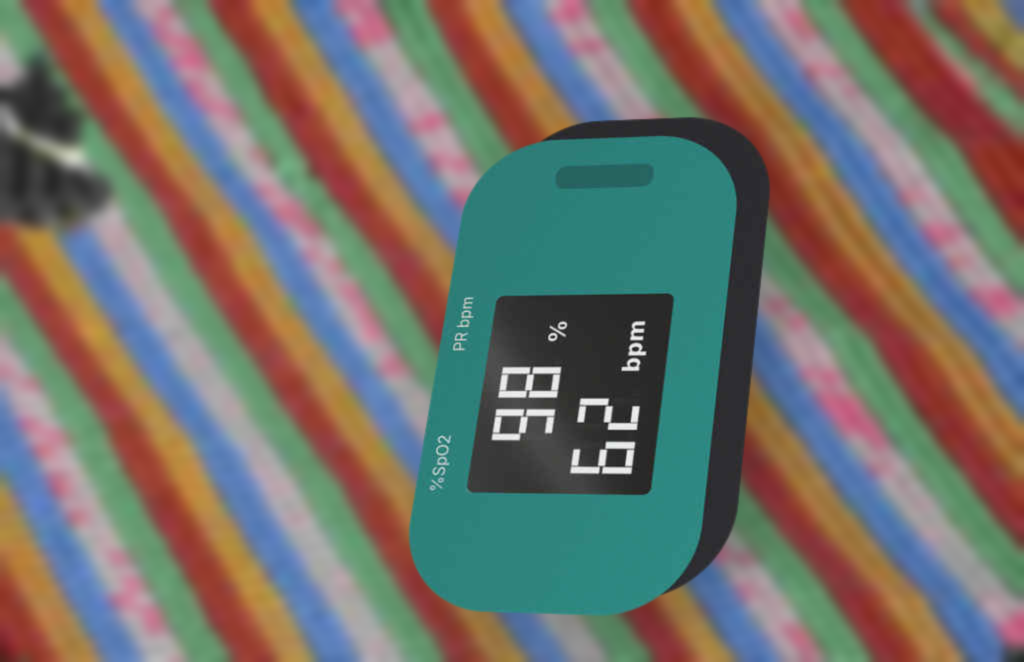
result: 62 bpm
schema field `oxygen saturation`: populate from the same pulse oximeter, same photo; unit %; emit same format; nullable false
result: 98 %
